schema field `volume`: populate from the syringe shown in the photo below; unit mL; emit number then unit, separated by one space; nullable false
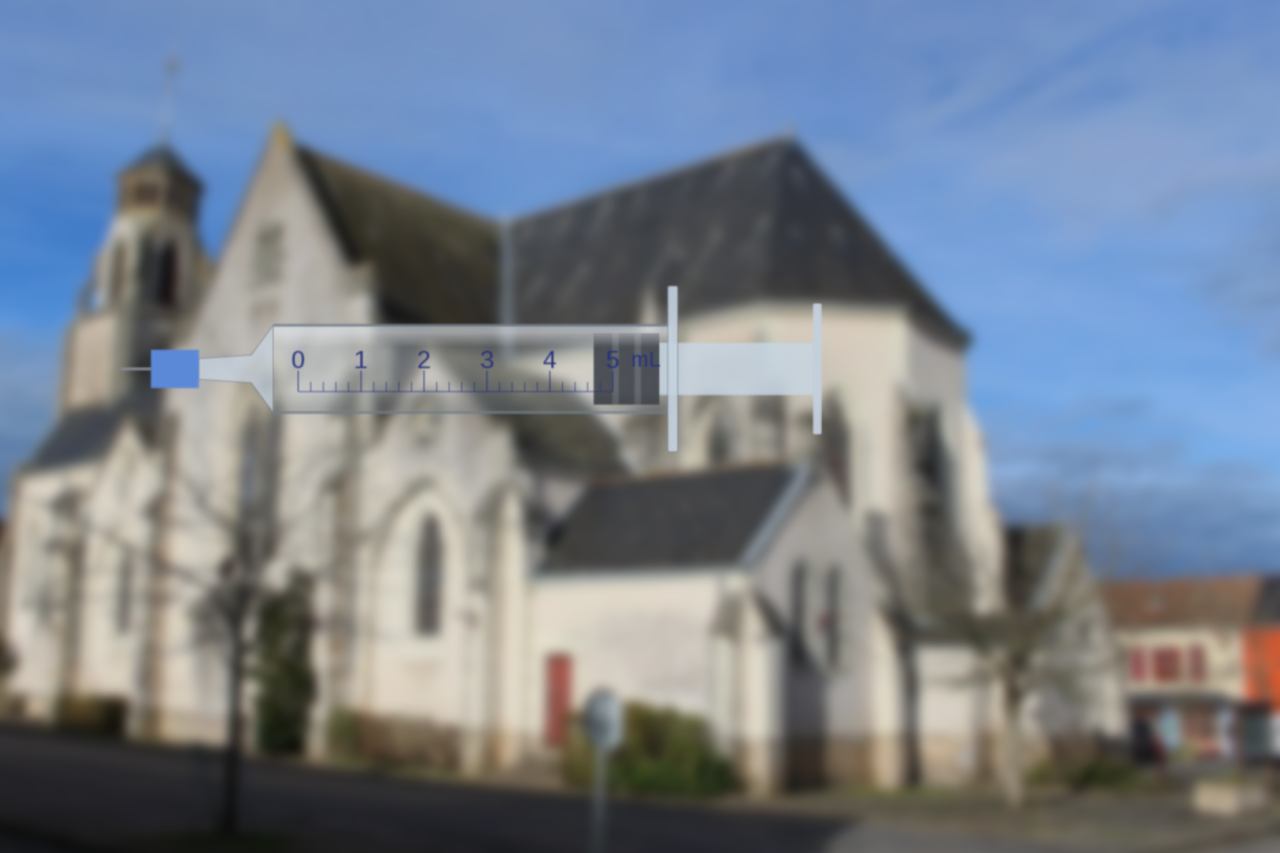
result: 4.7 mL
